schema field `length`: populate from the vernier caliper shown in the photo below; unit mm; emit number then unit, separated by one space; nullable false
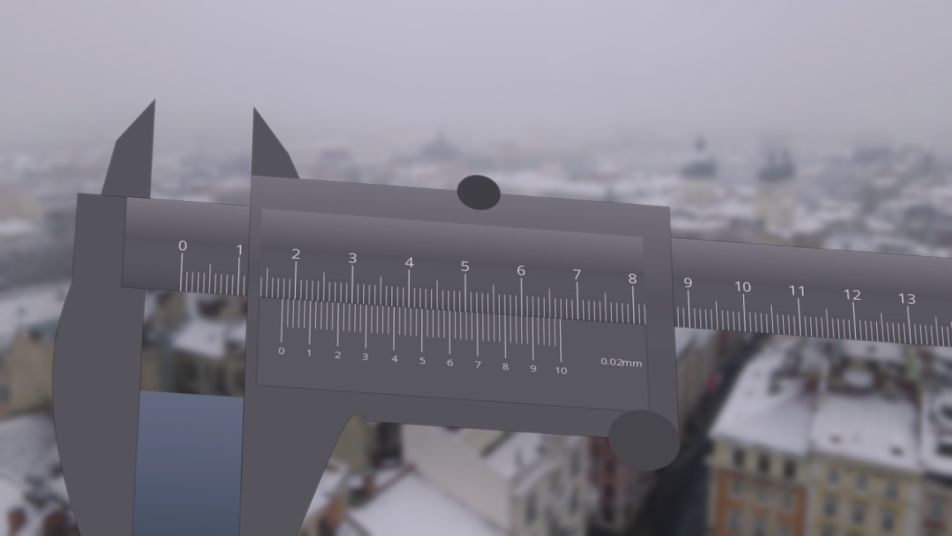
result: 17.8 mm
